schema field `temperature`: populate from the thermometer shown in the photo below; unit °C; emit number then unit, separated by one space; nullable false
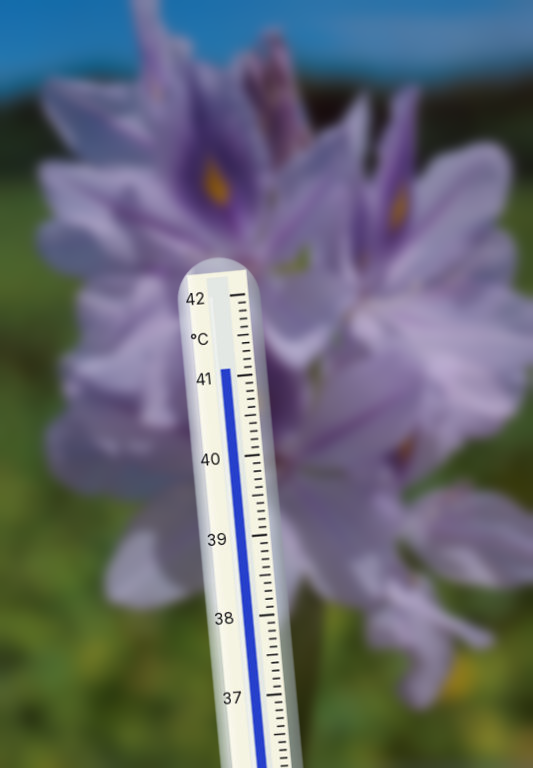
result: 41.1 °C
